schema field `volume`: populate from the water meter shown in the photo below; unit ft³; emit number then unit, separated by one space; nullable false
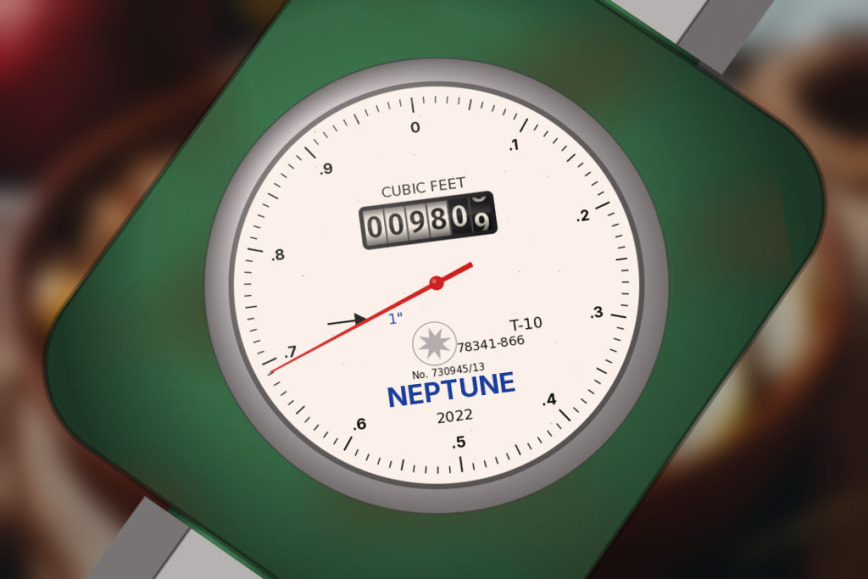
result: 9808.69 ft³
